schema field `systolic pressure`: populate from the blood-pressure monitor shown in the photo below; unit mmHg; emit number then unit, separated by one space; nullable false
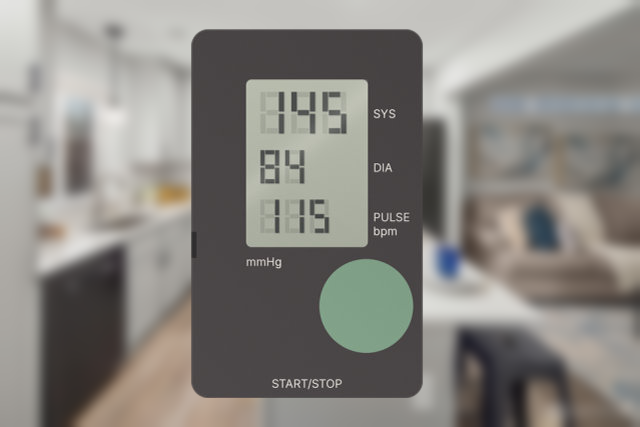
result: 145 mmHg
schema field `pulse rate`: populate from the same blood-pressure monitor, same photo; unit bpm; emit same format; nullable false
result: 115 bpm
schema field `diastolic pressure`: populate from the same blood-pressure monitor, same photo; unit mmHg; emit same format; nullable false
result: 84 mmHg
